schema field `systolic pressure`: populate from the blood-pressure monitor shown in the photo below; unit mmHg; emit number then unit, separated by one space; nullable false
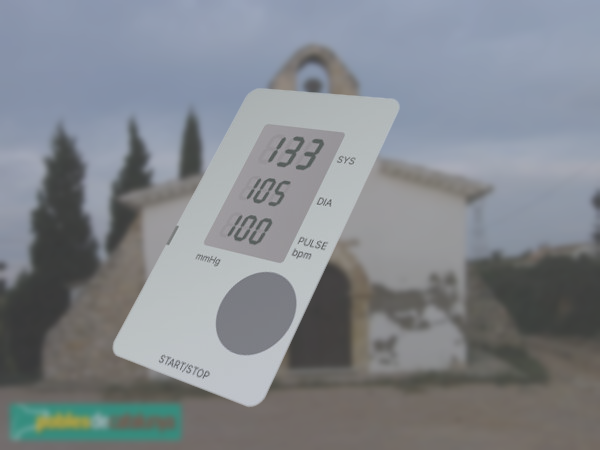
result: 133 mmHg
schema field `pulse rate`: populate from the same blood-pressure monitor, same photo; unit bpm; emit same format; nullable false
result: 100 bpm
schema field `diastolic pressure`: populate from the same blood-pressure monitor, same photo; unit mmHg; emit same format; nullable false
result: 105 mmHg
